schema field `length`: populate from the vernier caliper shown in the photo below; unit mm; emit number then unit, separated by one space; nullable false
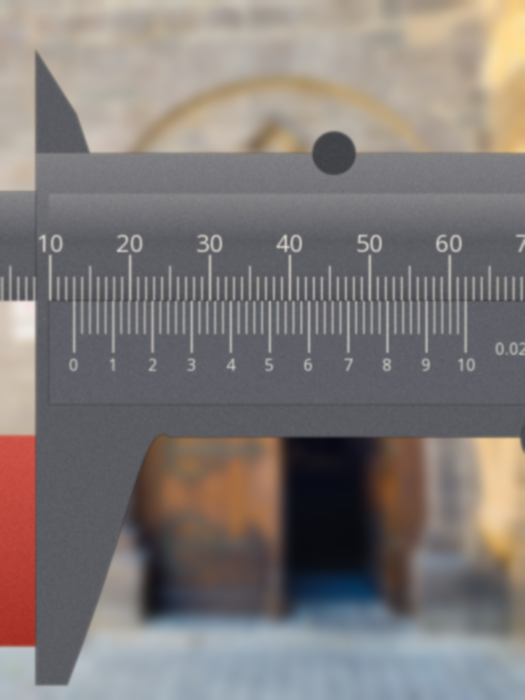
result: 13.0 mm
